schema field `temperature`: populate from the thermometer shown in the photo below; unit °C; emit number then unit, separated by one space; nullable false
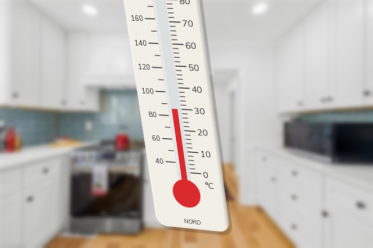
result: 30 °C
